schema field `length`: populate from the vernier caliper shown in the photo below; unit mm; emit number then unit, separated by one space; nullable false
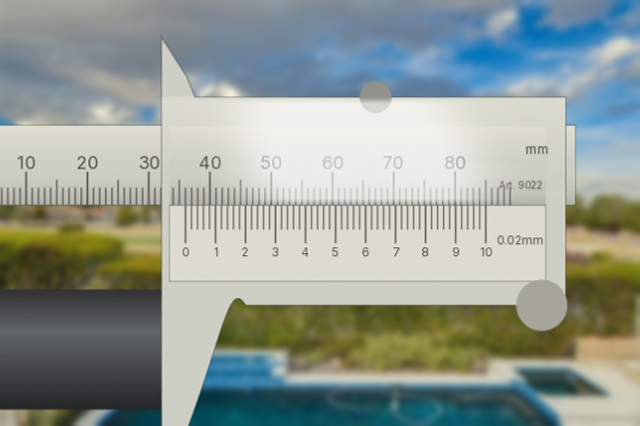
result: 36.0 mm
